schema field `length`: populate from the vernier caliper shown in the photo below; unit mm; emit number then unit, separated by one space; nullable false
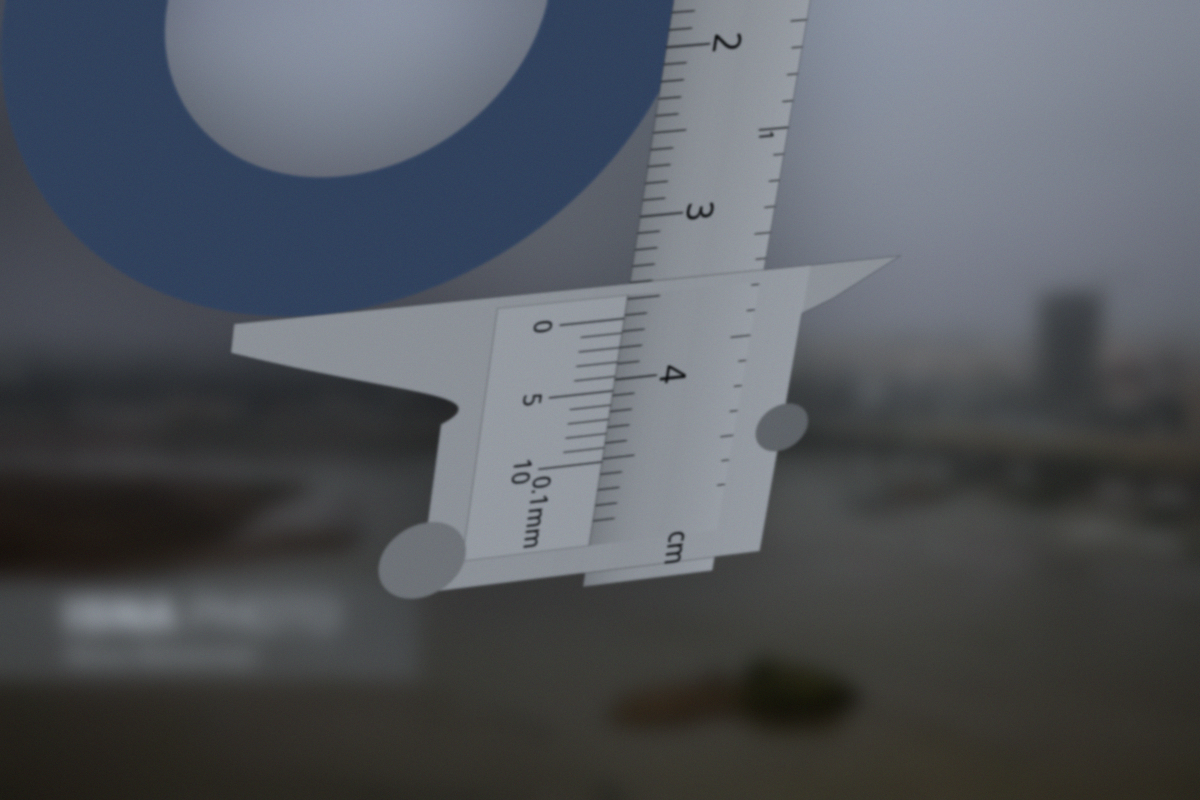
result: 36.2 mm
